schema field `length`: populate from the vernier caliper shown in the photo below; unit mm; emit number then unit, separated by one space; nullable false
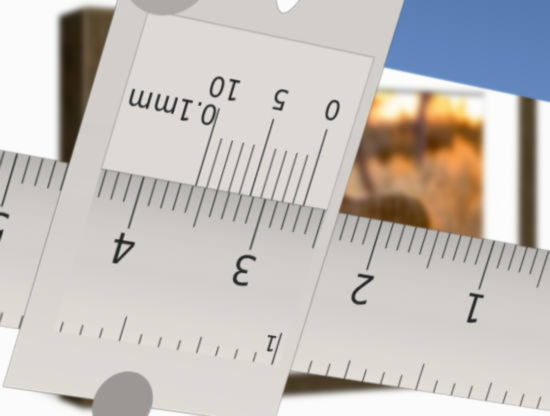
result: 26.8 mm
